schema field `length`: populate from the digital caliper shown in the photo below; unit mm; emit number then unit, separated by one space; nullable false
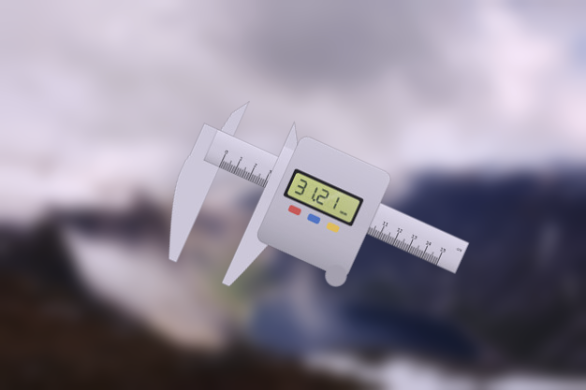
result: 31.21 mm
